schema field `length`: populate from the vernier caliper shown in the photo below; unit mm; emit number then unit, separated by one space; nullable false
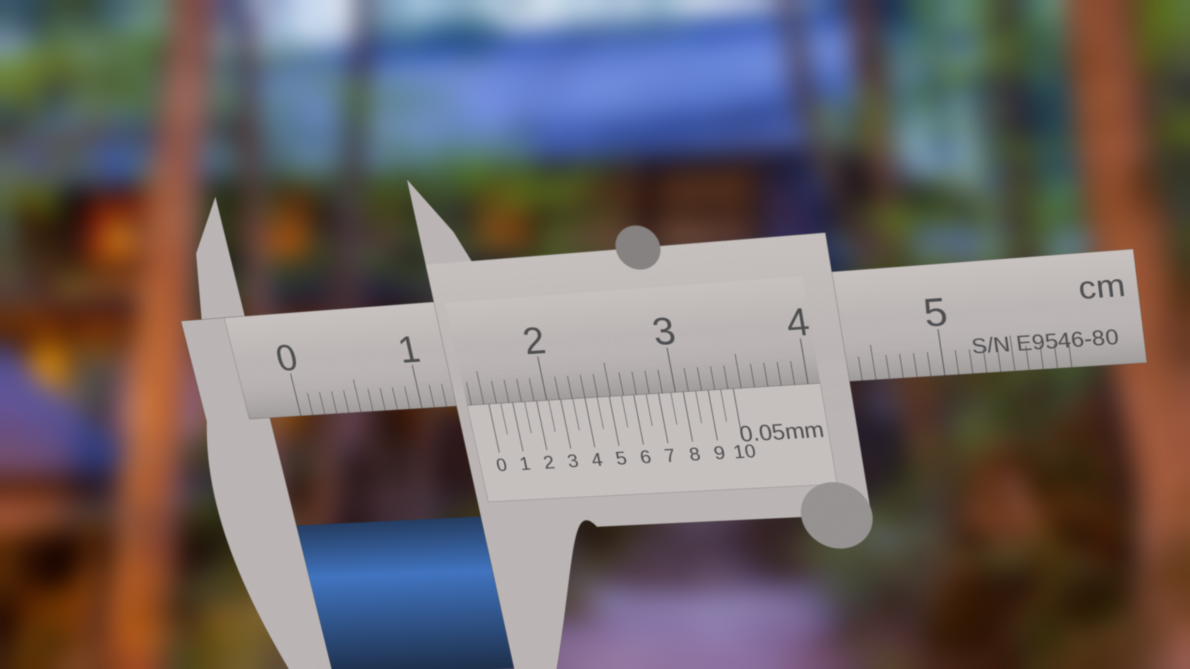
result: 15.4 mm
